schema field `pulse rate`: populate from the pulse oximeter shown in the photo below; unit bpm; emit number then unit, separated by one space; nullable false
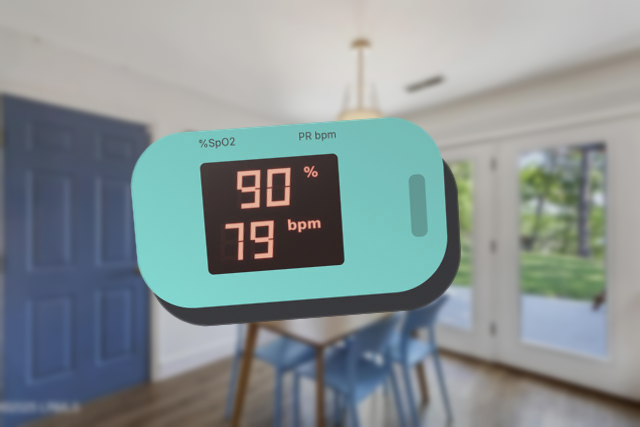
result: 79 bpm
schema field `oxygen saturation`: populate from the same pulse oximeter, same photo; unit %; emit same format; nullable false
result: 90 %
